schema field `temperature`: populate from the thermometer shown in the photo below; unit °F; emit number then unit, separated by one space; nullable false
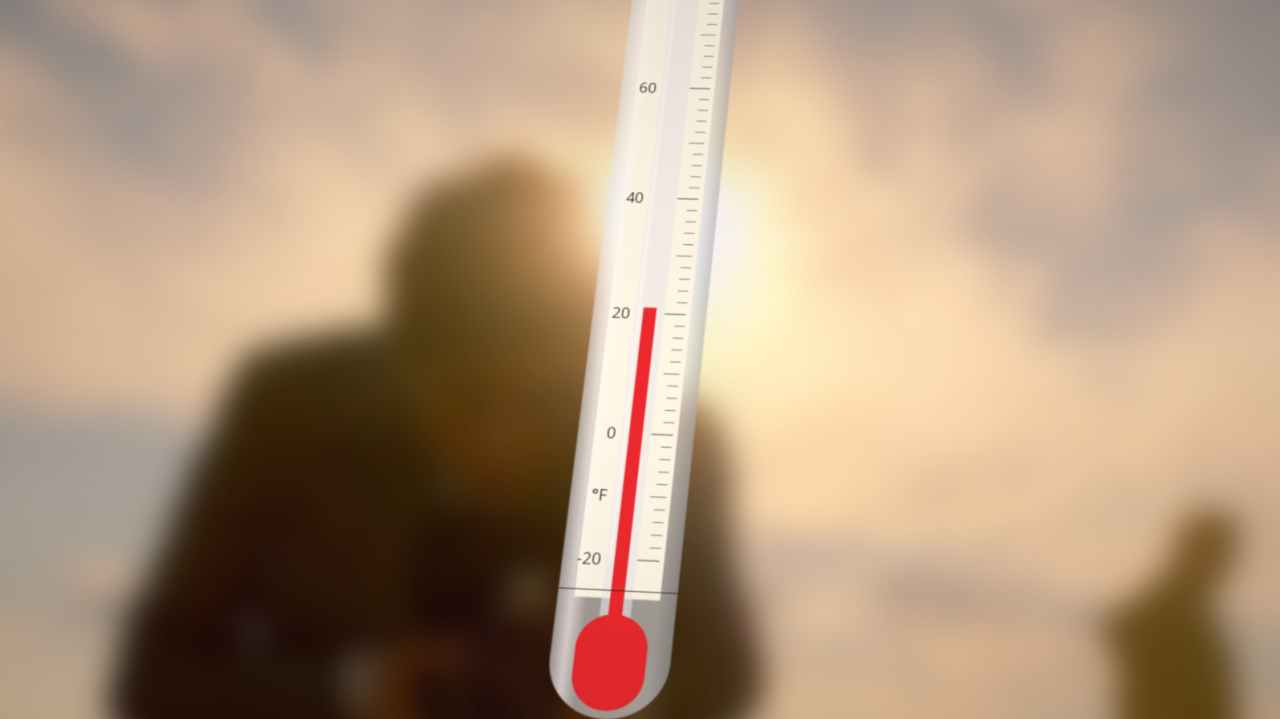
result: 21 °F
